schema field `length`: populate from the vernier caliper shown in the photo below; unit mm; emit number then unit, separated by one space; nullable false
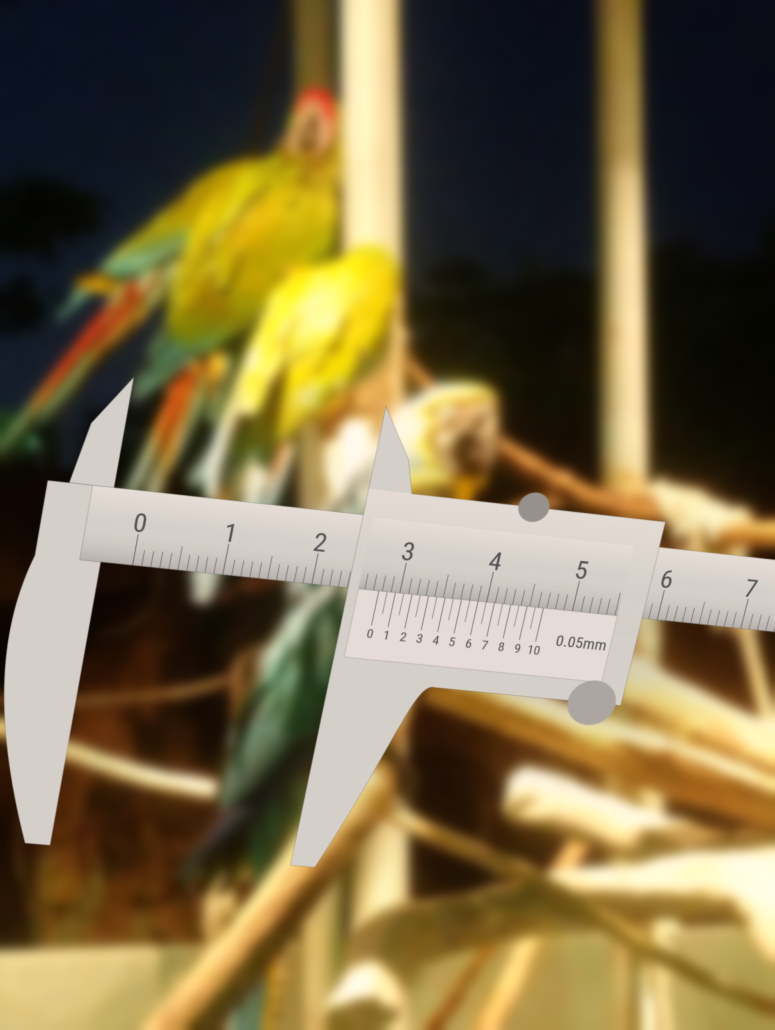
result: 27.6 mm
